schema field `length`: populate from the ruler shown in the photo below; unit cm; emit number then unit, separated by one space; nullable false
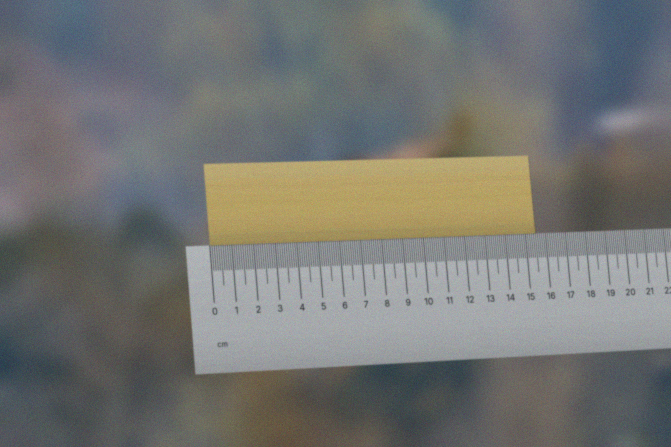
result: 15.5 cm
